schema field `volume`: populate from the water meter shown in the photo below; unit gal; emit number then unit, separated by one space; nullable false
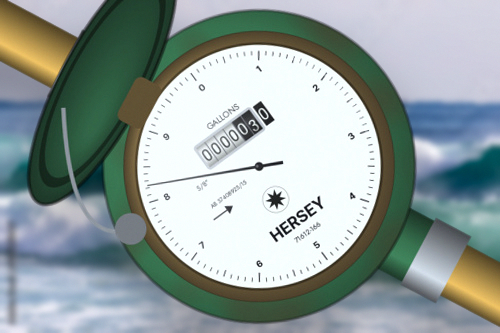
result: 28.2 gal
